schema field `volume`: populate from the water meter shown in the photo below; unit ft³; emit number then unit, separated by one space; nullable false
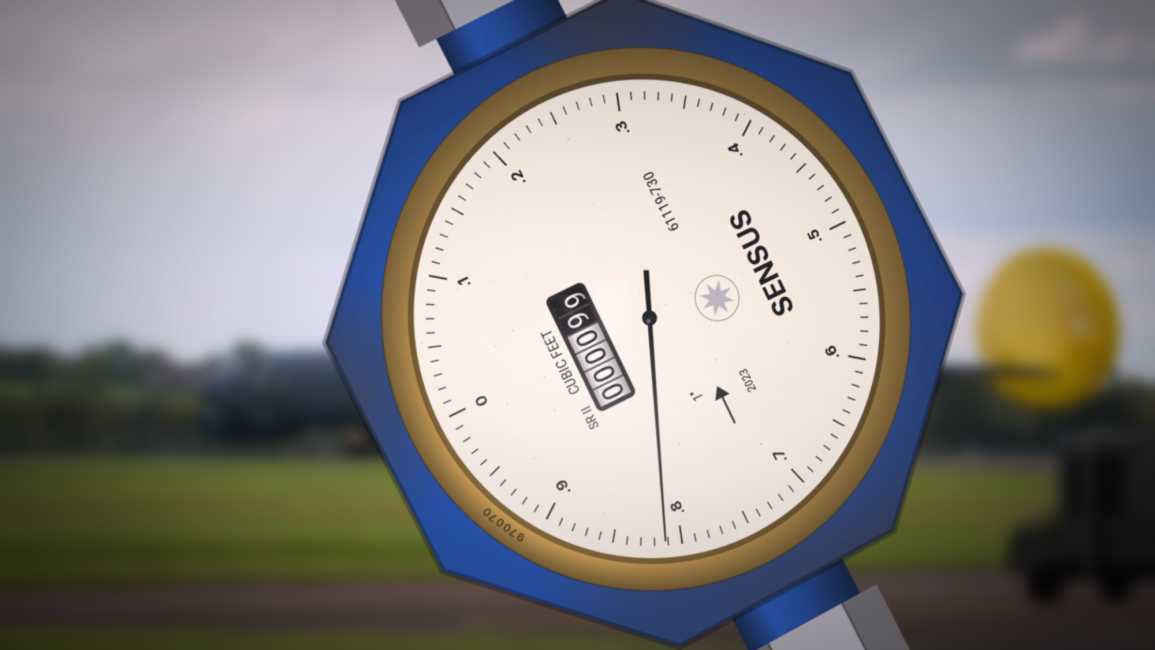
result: 98.81 ft³
